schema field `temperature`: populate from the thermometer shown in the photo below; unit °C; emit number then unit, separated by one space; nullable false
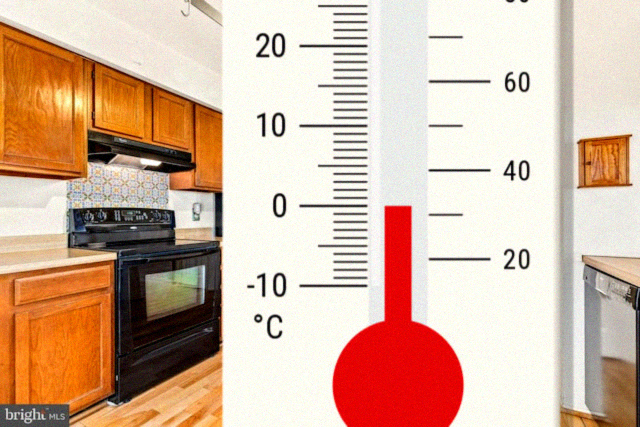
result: 0 °C
